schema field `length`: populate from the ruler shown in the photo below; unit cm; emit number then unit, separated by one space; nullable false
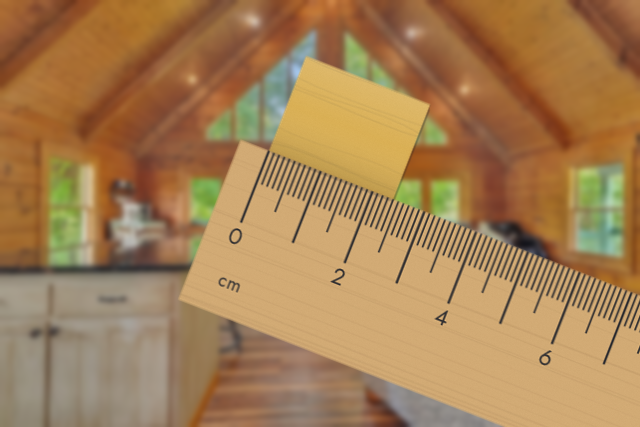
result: 2.4 cm
